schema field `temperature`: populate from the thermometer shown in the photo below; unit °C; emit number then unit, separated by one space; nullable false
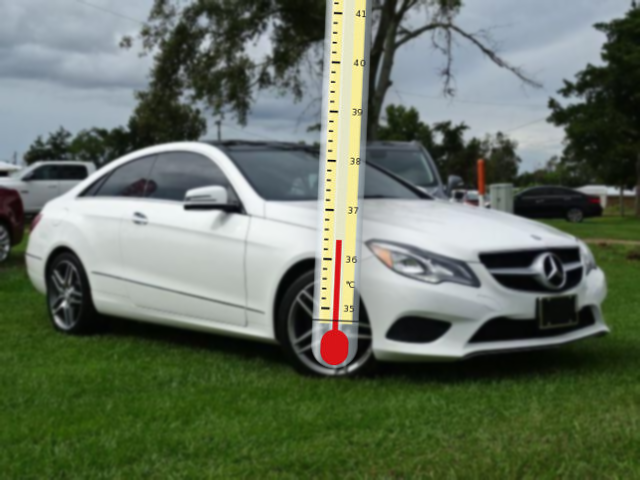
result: 36.4 °C
